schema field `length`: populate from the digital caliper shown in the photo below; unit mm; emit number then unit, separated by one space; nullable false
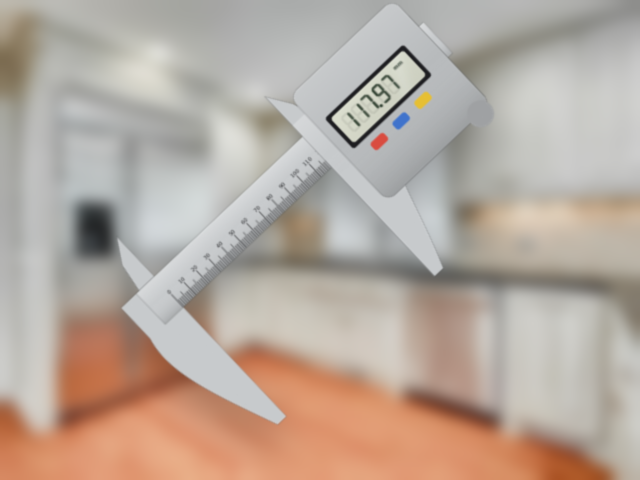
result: 117.97 mm
